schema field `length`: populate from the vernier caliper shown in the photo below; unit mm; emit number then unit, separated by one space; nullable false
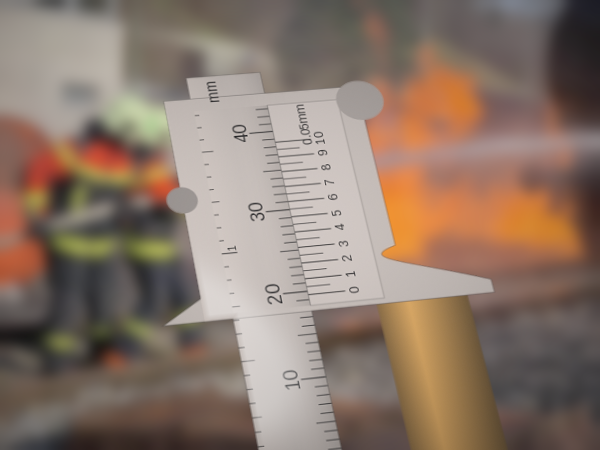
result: 19.6 mm
